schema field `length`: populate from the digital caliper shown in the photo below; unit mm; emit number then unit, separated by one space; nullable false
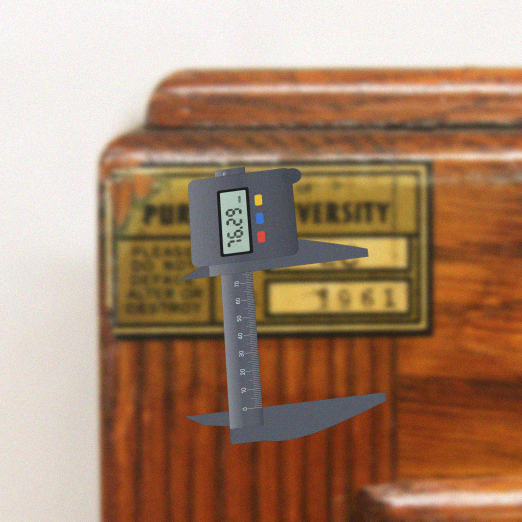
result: 76.29 mm
